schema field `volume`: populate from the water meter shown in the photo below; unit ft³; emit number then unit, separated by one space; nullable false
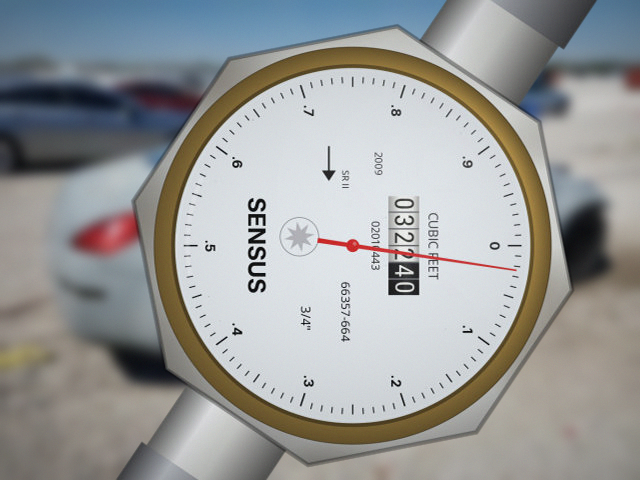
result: 32240.02 ft³
